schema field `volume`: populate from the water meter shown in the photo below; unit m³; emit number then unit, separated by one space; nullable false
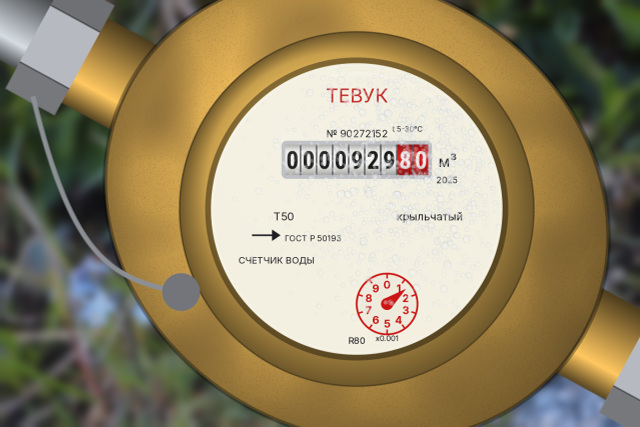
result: 929.801 m³
